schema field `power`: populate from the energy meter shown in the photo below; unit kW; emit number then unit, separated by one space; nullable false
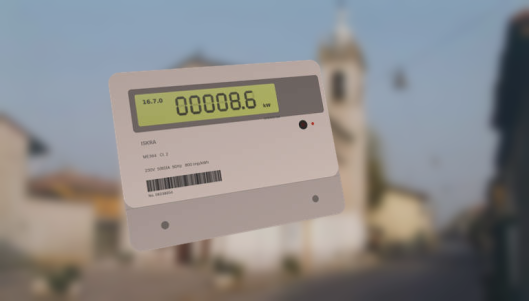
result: 8.6 kW
